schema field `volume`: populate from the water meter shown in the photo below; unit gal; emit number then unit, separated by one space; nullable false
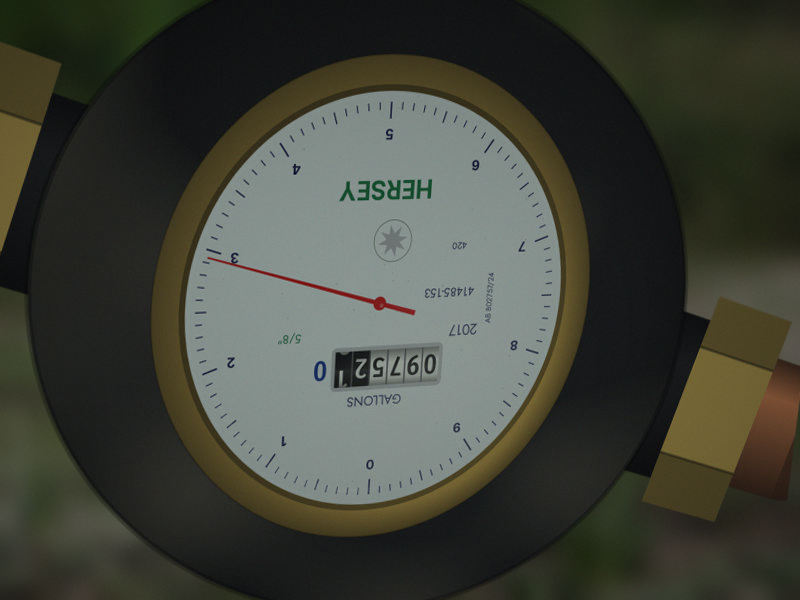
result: 975212.9 gal
